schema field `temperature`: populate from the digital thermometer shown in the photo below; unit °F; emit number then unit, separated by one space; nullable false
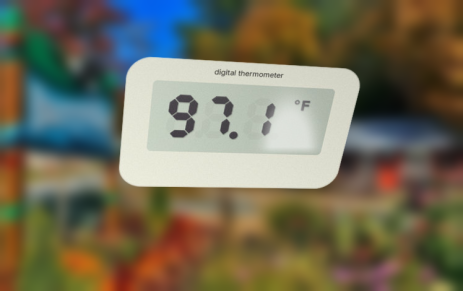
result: 97.1 °F
